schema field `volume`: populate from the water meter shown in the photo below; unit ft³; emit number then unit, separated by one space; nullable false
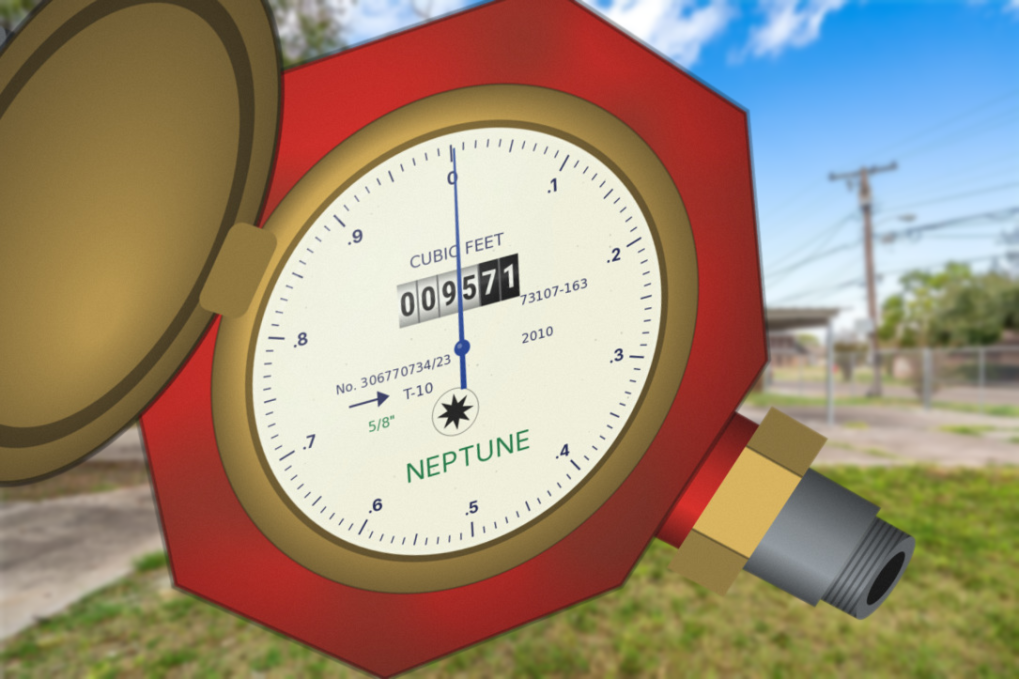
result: 9571.00 ft³
